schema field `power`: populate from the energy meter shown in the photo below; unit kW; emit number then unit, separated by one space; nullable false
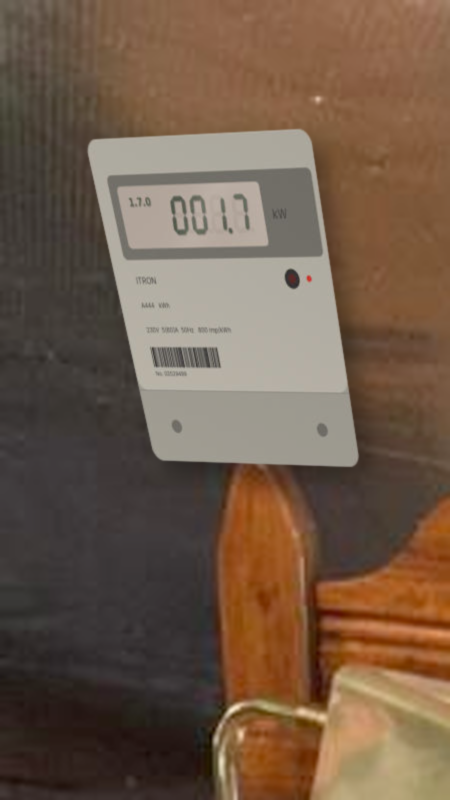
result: 1.7 kW
